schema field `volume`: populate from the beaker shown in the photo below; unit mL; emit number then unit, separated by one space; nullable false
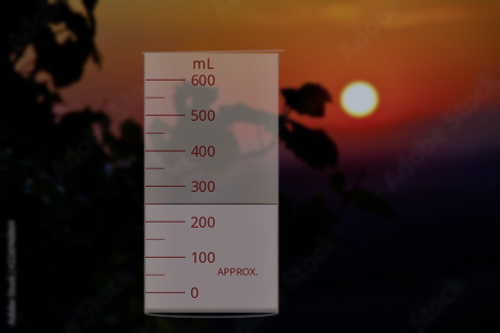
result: 250 mL
